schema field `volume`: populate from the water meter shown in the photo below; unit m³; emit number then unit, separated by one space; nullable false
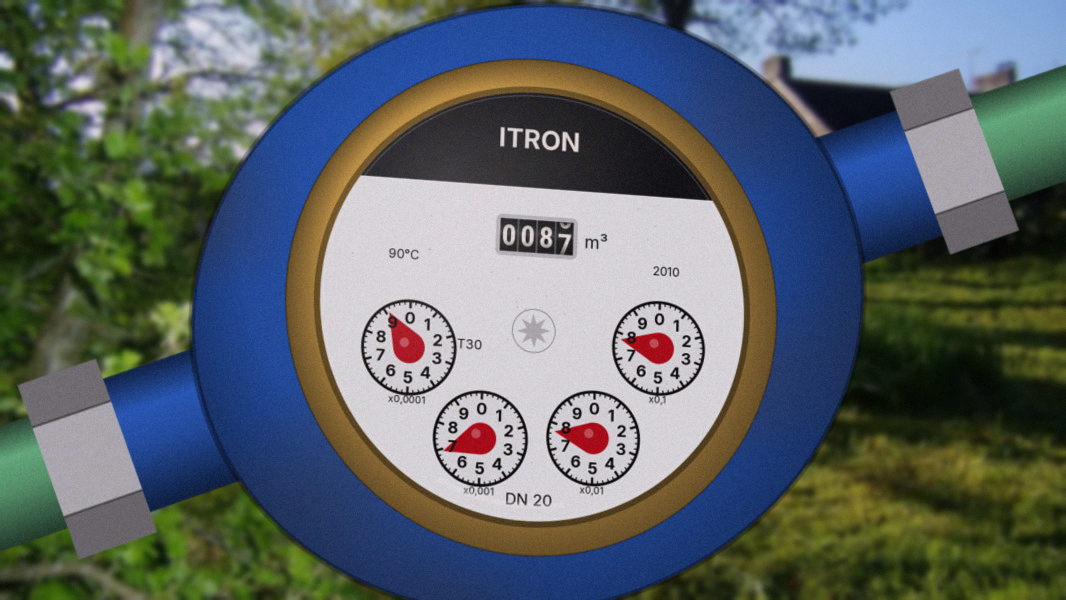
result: 86.7769 m³
